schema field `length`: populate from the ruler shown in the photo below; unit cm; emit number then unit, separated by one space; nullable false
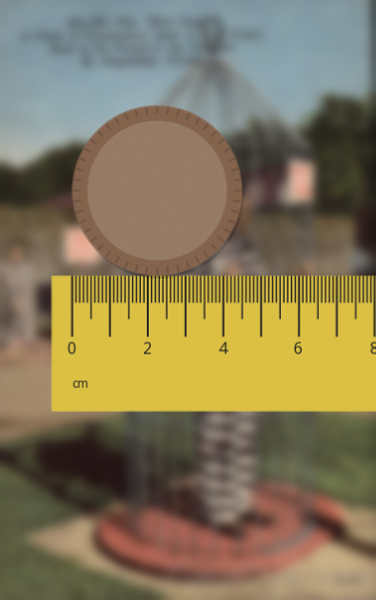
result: 4.5 cm
